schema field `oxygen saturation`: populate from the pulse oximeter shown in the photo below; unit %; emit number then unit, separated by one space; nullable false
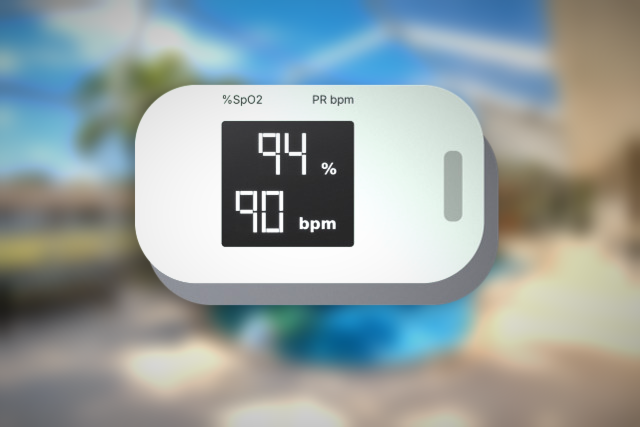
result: 94 %
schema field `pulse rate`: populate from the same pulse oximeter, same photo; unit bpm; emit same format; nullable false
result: 90 bpm
